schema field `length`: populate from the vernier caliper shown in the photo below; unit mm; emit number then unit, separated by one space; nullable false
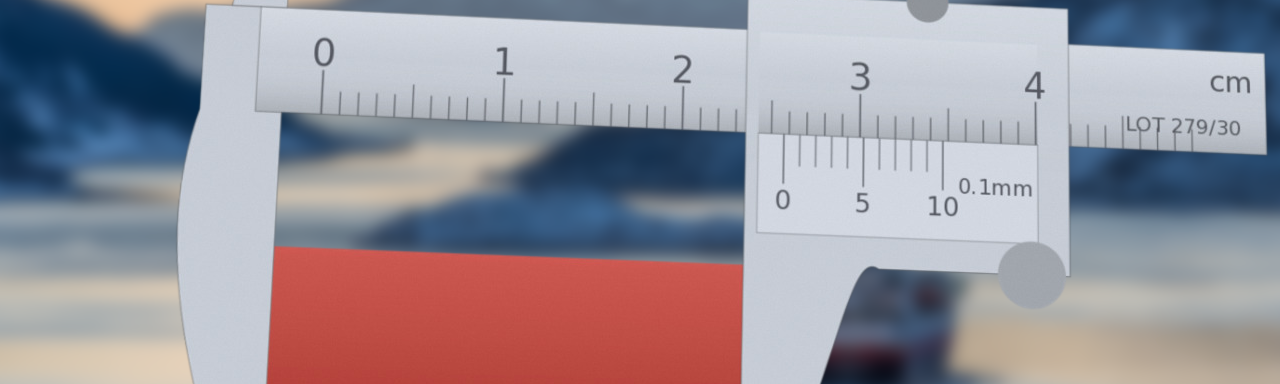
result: 25.7 mm
